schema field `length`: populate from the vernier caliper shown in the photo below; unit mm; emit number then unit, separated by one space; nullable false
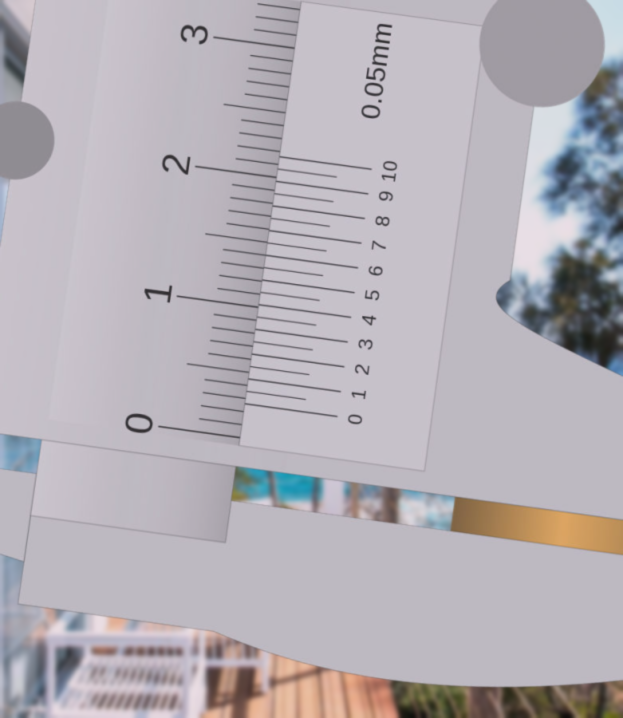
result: 2.6 mm
